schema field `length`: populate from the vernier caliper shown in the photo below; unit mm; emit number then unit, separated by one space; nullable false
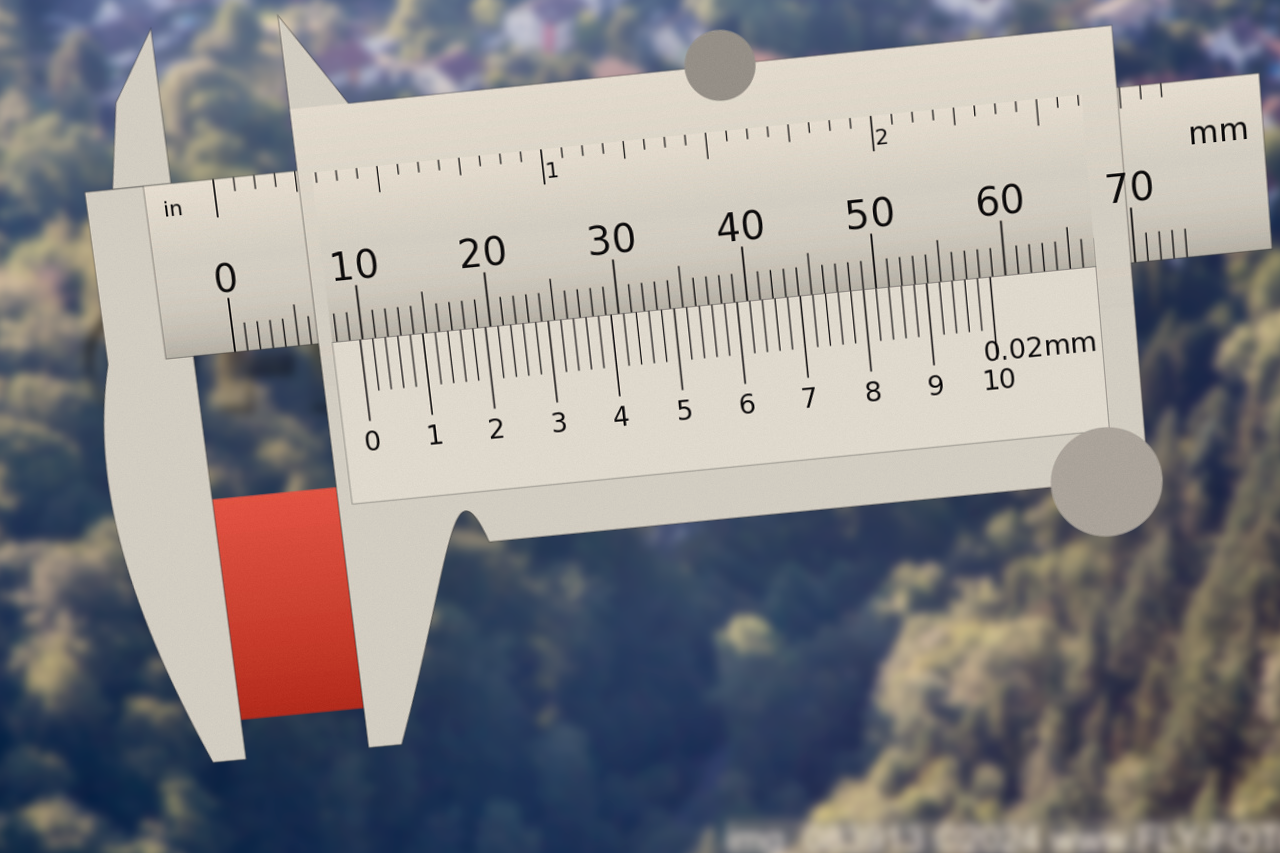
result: 9.8 mm
